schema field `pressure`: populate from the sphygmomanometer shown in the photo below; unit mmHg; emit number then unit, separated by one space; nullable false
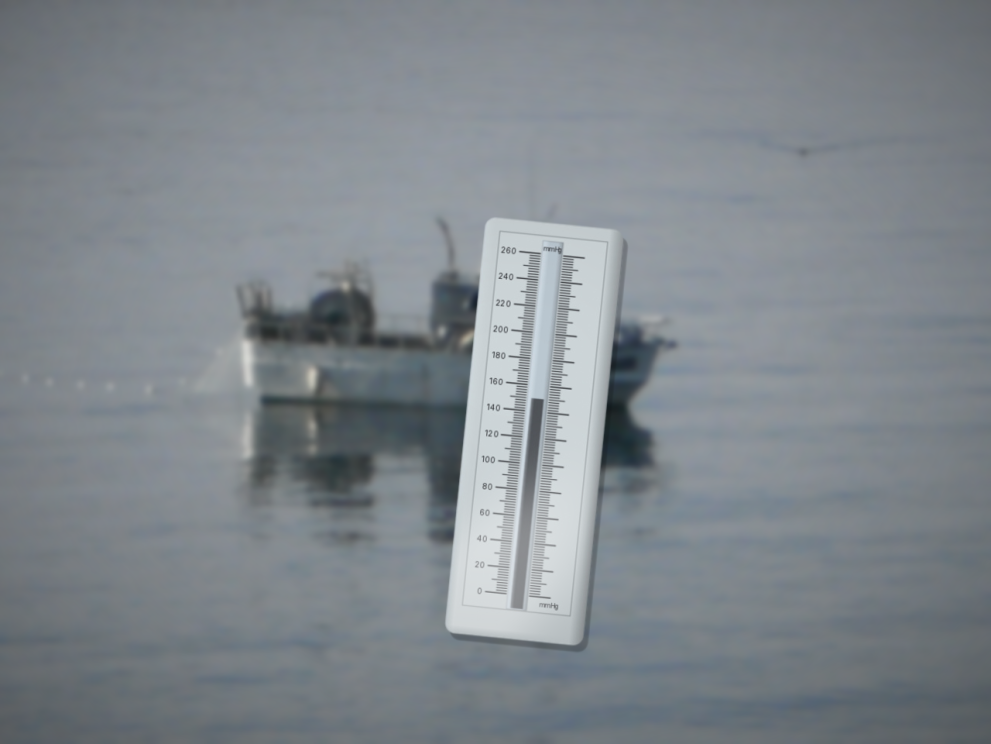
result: 150 mmHg
